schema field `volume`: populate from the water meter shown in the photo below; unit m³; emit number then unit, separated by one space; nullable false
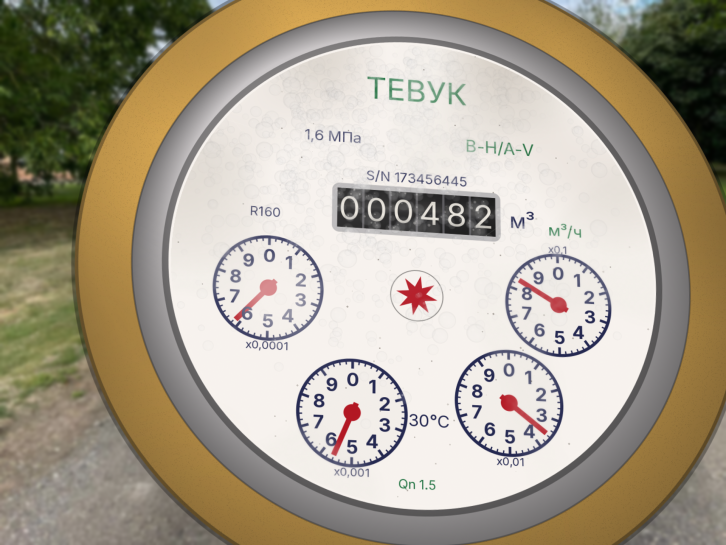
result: 482.8356 m³
